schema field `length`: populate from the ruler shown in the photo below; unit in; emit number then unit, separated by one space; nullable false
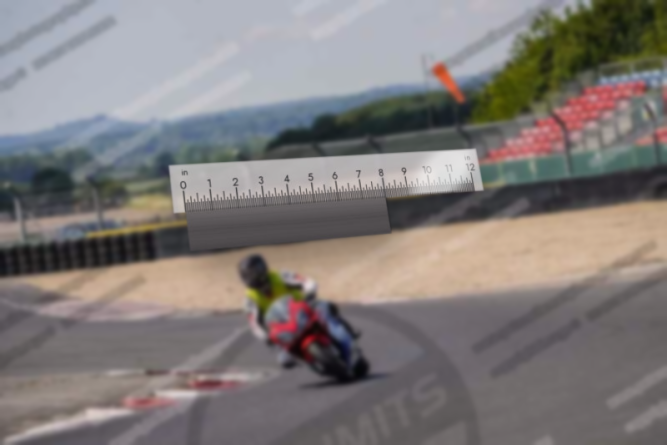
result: 8 in
